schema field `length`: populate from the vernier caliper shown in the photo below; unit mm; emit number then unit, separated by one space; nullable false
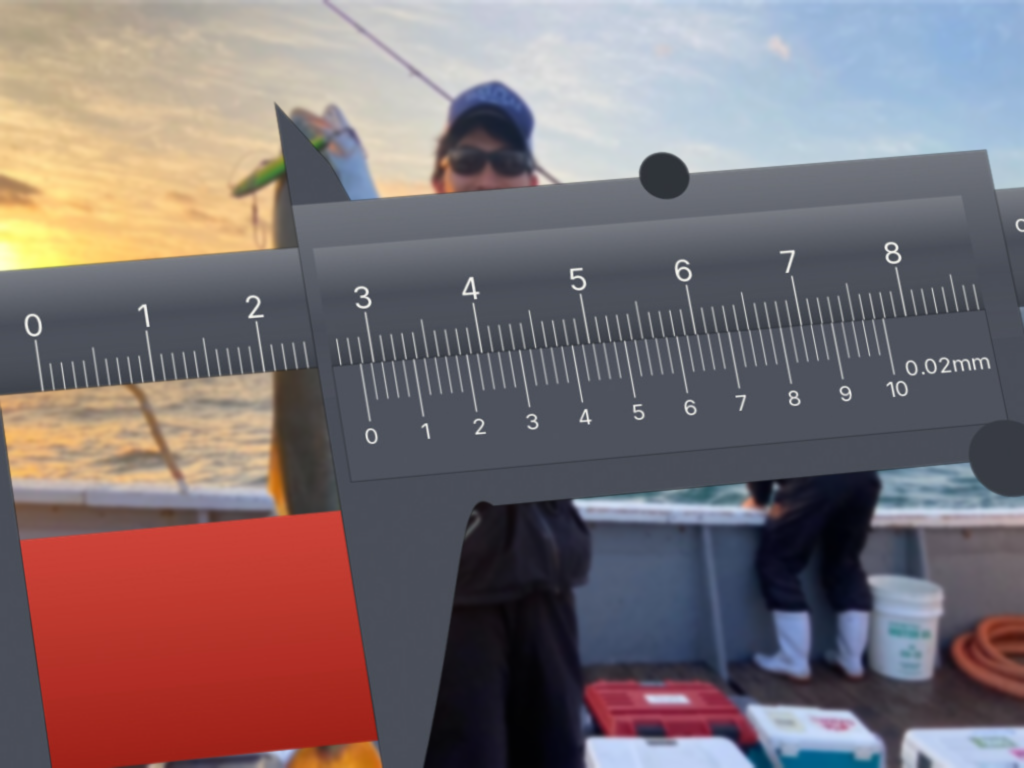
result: 28.8 mm
